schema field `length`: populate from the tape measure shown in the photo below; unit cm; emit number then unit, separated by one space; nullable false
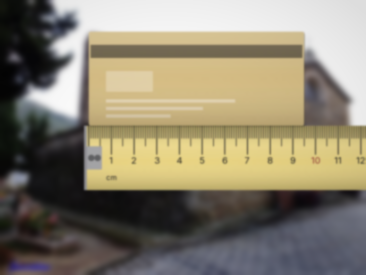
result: 9.5 cm
